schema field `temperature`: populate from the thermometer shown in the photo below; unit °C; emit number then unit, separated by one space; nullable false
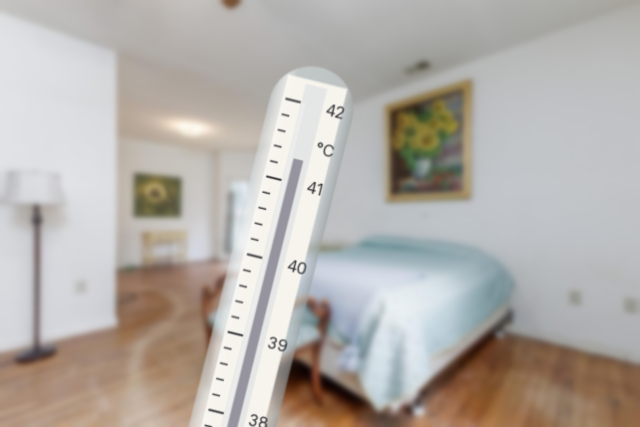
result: 41.3 °C
